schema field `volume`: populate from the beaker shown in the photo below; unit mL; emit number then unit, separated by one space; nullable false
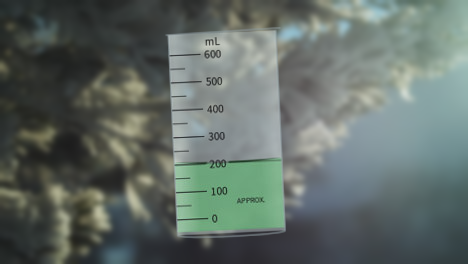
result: 200 mL
